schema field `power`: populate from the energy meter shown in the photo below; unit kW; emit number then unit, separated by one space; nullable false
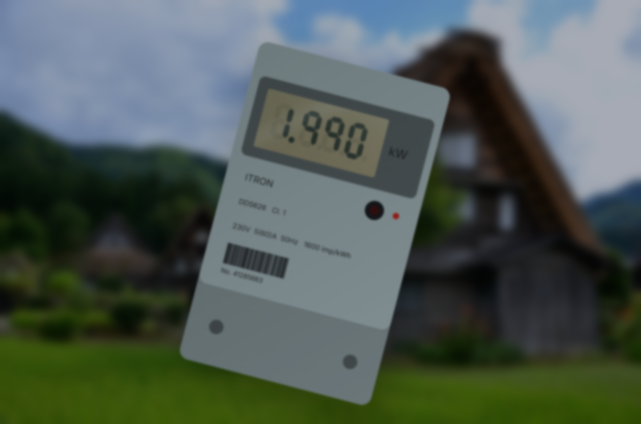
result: 1.990 kW
